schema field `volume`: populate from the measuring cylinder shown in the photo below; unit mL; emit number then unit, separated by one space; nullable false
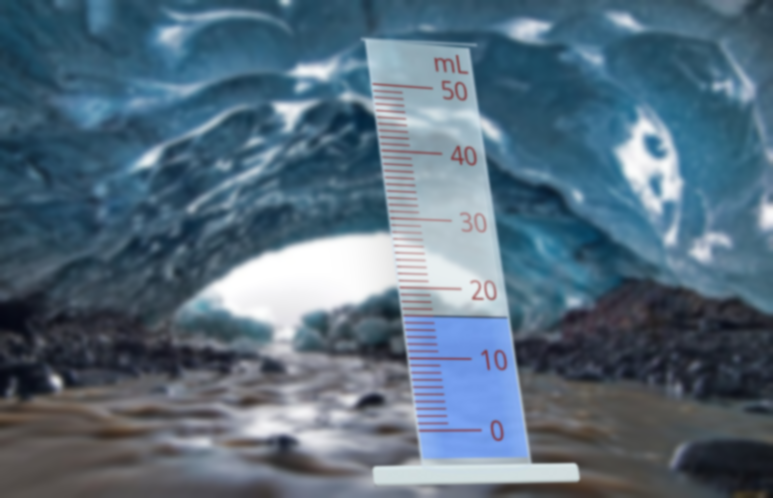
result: 16 mL
